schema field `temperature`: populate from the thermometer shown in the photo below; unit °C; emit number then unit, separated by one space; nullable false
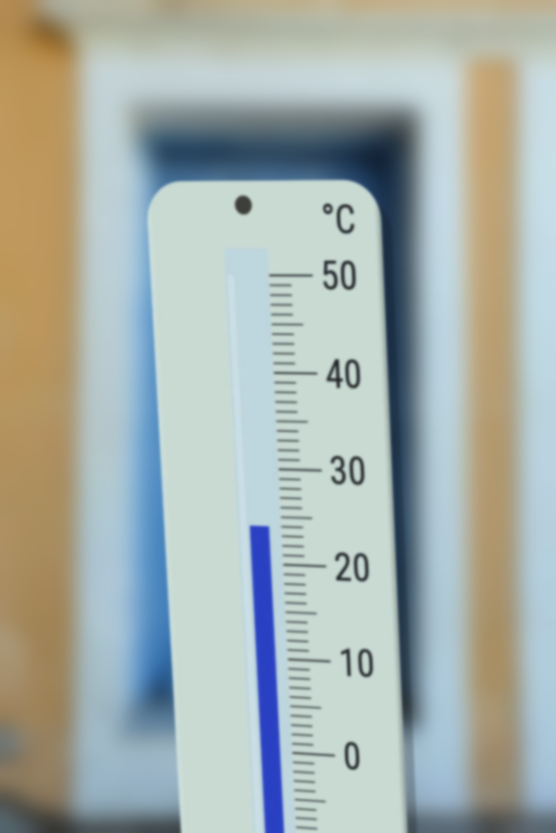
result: 24 °C
